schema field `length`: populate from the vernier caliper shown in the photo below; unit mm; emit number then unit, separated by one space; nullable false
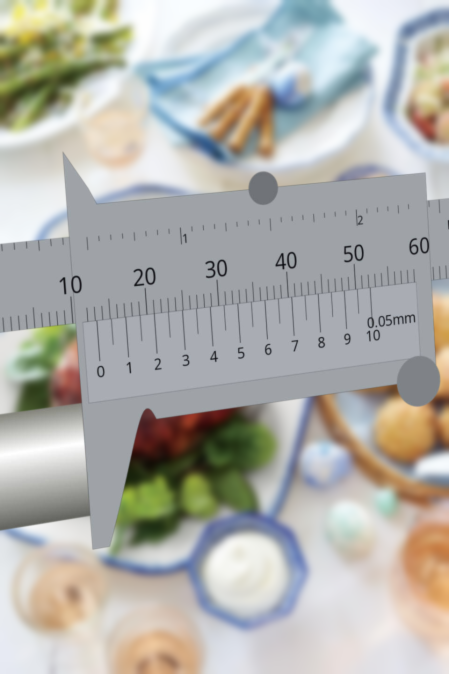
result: 13.2 mm
